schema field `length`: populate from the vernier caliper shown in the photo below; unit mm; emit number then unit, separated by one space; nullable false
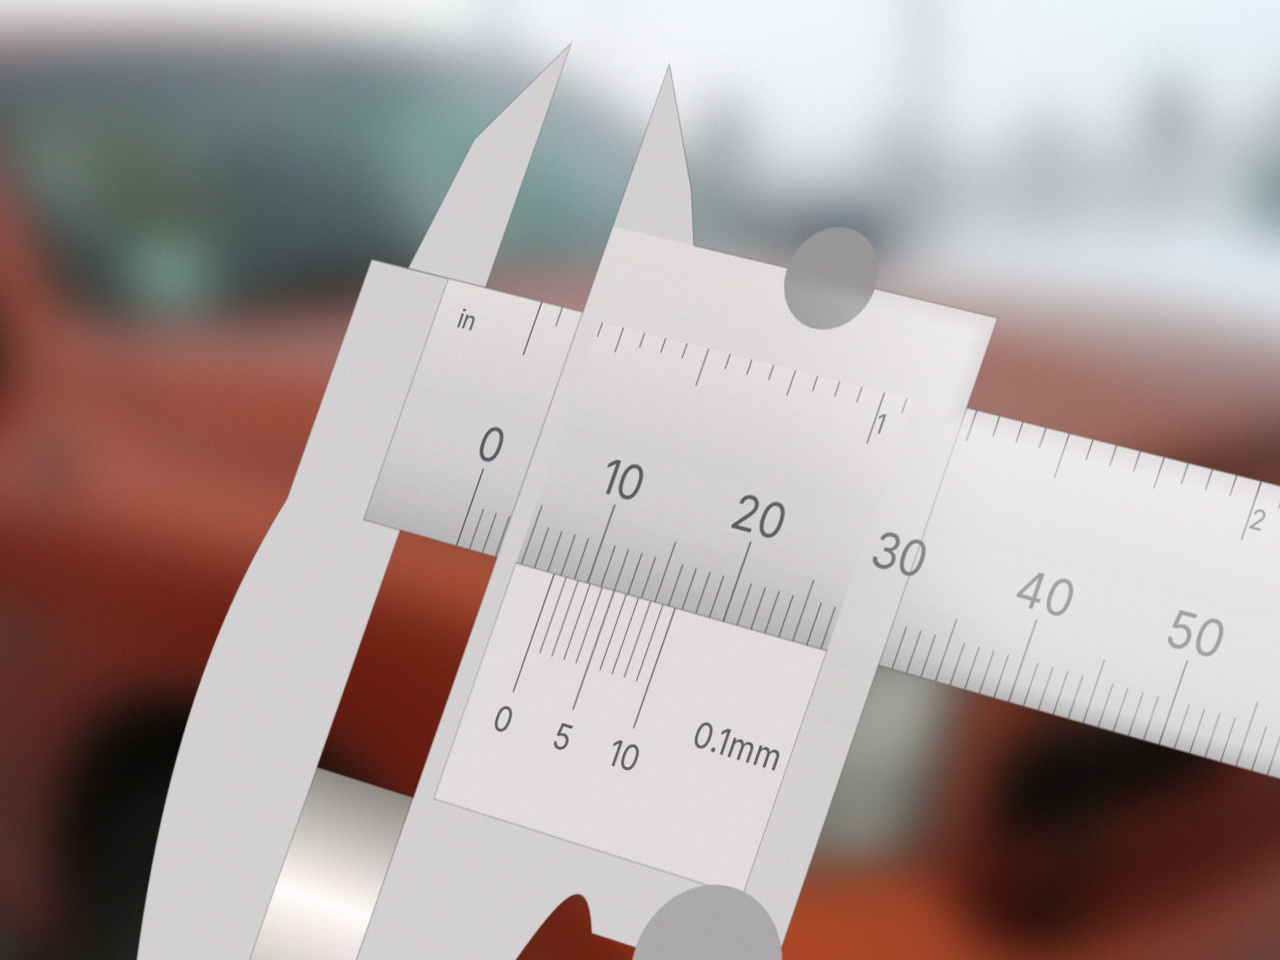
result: 7.5 mm
